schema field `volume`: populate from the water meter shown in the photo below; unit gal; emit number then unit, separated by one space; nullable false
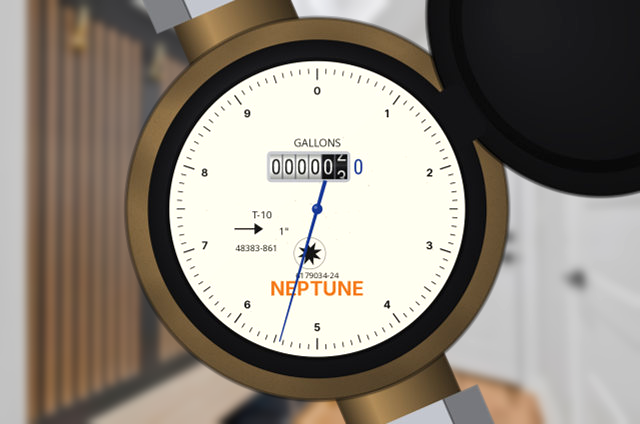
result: 25.4 gal
